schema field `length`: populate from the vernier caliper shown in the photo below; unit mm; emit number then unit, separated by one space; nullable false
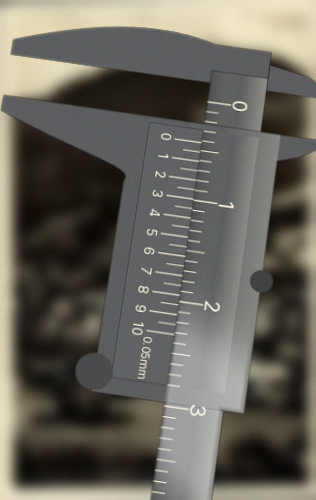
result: 4.2 mm
